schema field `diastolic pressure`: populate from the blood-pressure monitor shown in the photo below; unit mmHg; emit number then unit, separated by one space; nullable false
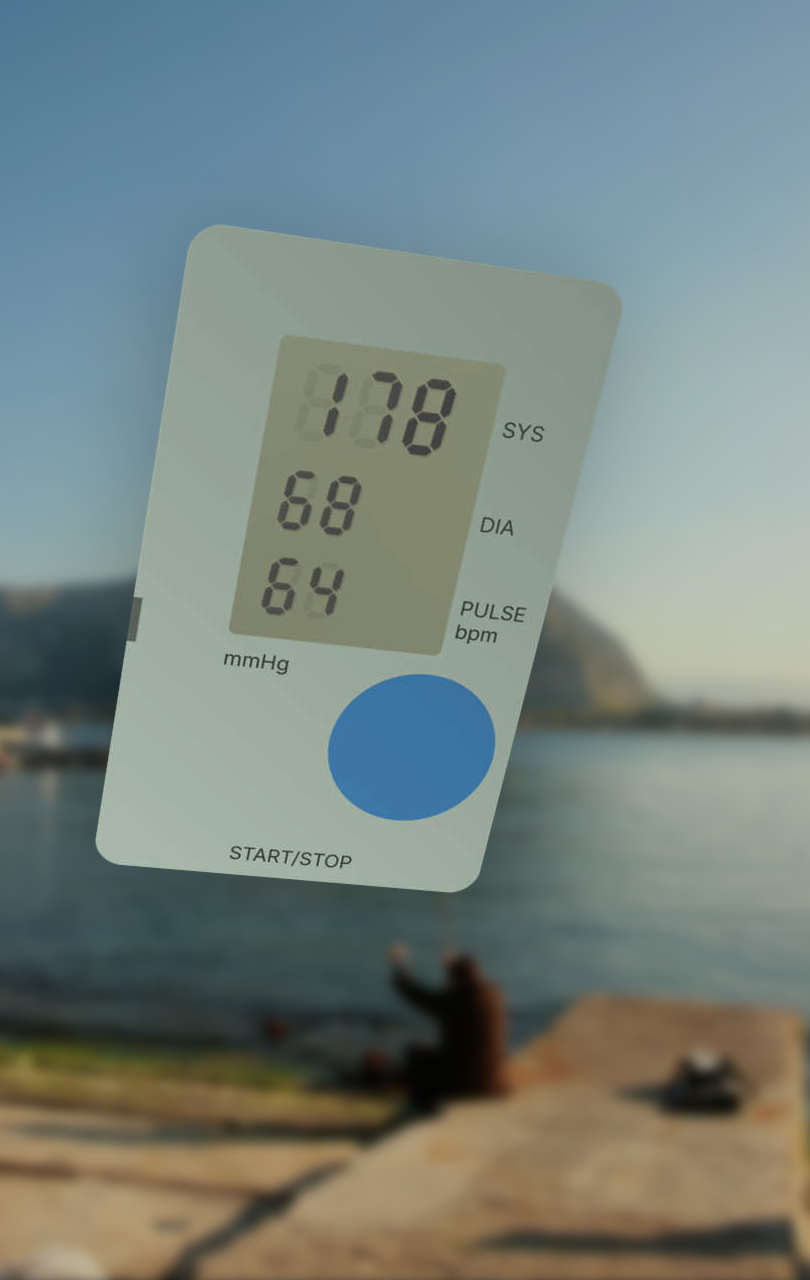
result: 68 mmHg
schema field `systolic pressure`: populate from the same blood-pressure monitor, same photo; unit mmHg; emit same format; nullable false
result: 178 mmHg
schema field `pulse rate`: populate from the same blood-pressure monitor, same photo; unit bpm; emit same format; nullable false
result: 64 bpm
